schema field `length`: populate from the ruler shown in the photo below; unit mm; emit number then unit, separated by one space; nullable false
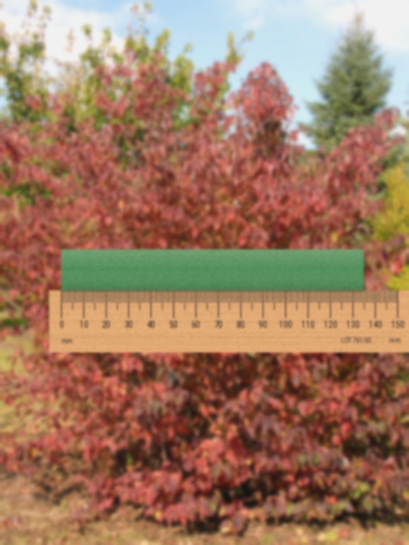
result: 135 mm
